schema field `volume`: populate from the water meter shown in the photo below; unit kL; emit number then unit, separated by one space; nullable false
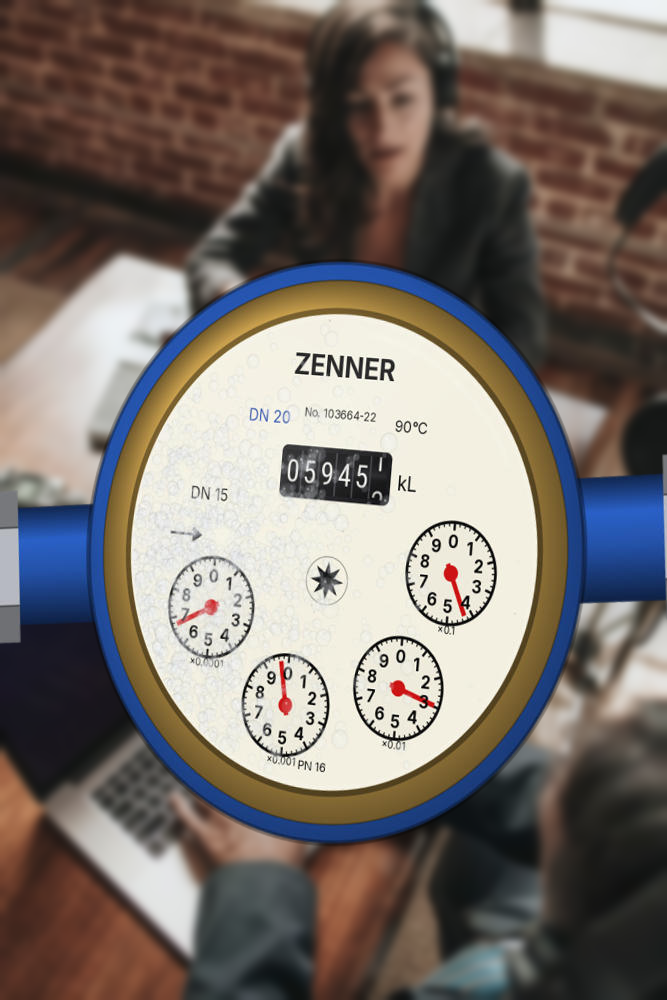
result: 59451.4296 kL
